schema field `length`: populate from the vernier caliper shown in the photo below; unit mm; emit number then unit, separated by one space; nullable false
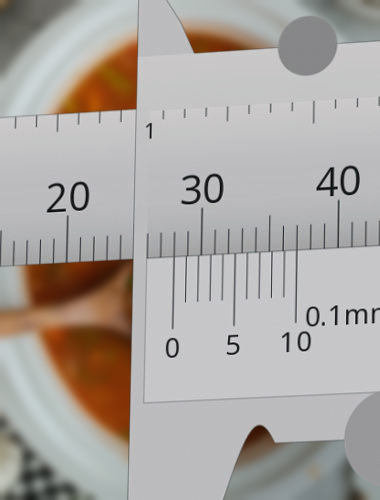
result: 28.0 mm
